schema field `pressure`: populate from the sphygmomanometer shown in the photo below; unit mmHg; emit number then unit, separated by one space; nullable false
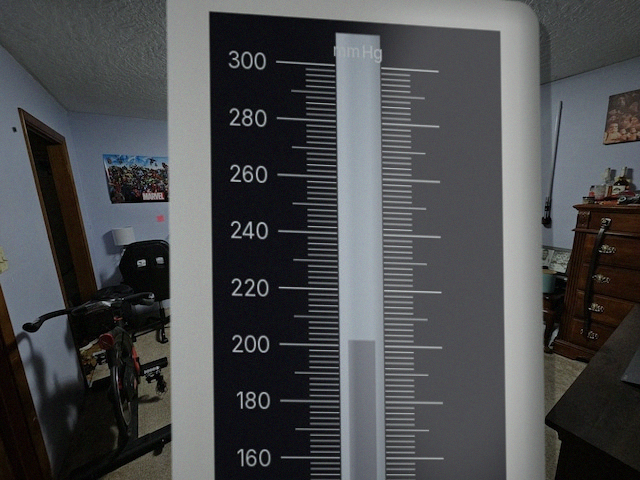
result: 202 mmHg
